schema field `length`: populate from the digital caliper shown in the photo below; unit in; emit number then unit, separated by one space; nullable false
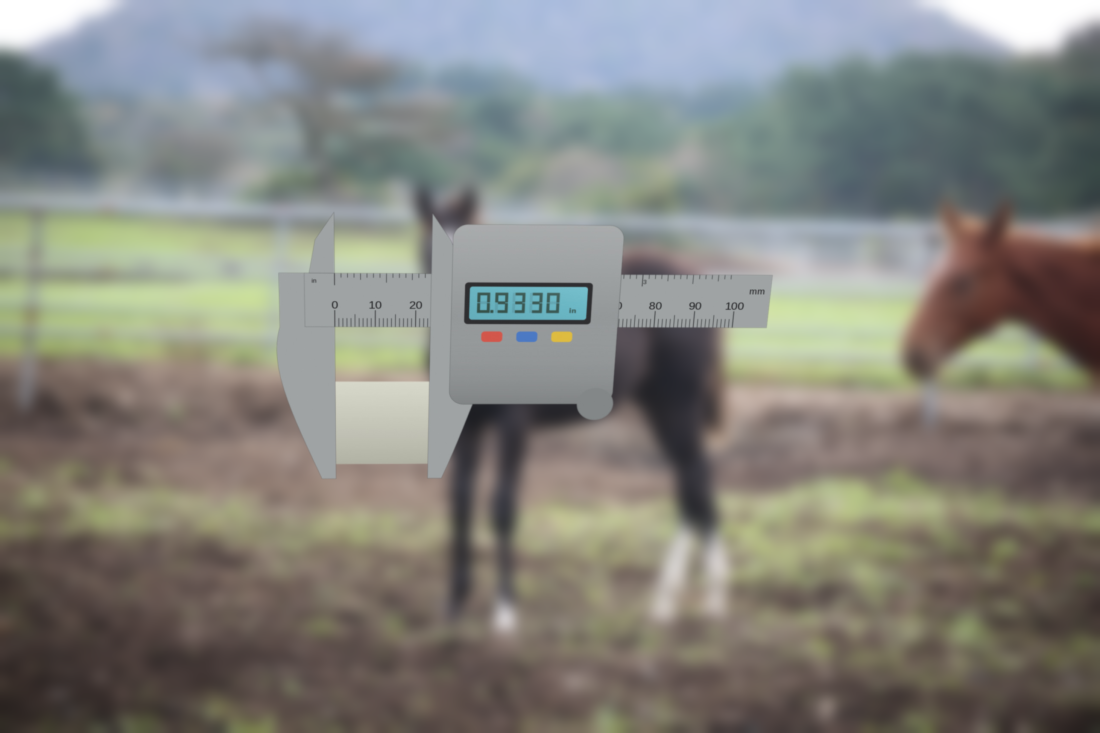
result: 0.9330 in
